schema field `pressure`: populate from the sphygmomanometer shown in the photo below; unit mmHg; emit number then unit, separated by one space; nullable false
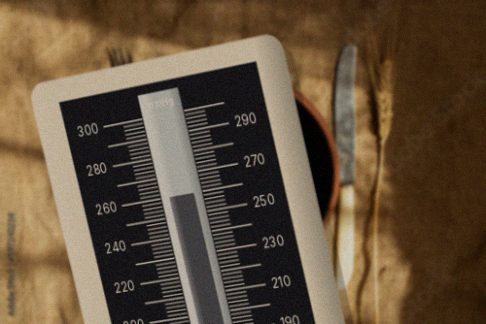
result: 260 mmHg
